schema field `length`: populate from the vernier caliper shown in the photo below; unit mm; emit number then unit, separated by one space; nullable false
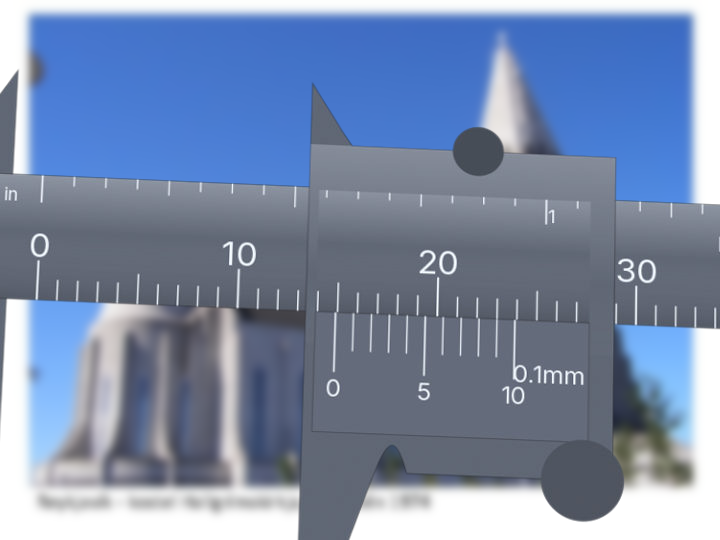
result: 14.9 mm
